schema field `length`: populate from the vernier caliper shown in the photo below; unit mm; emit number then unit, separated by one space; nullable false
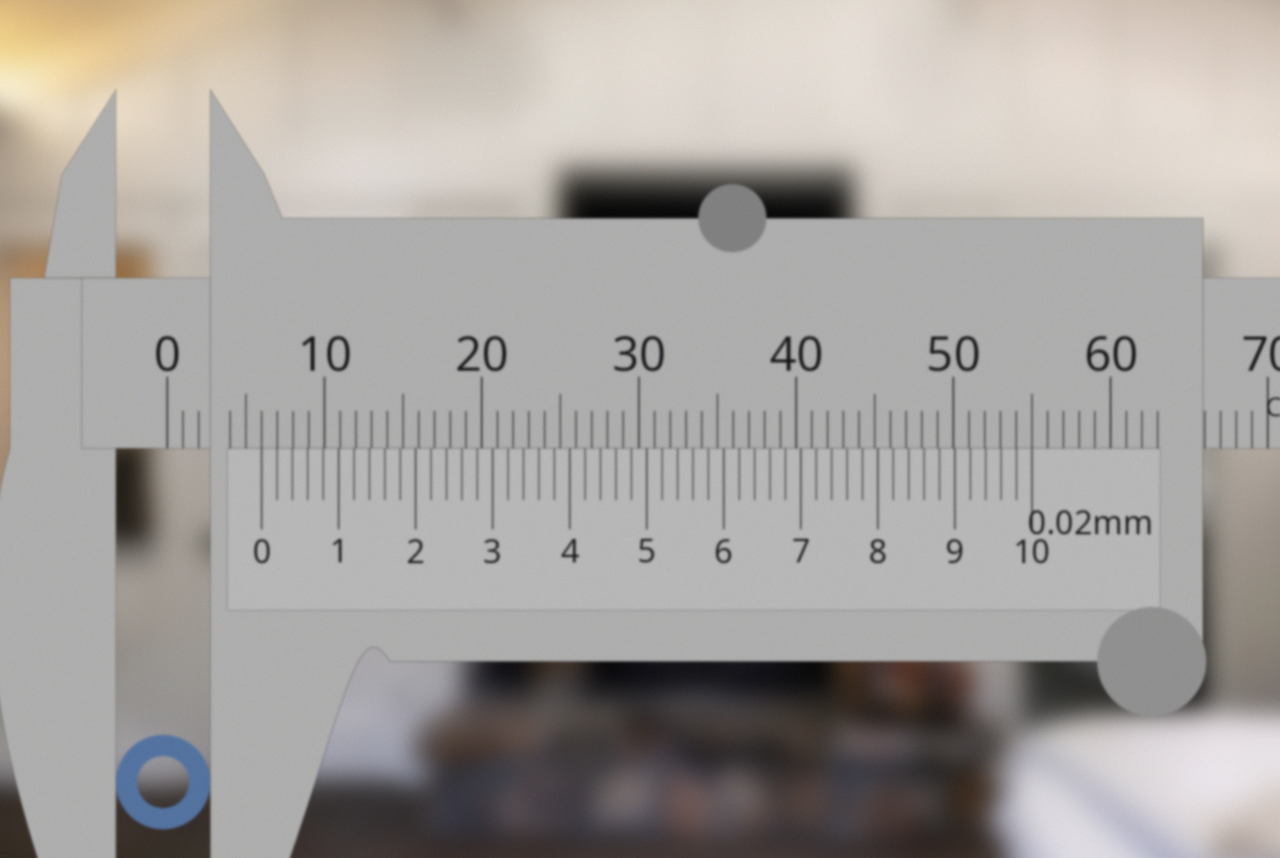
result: 6.0 mm
